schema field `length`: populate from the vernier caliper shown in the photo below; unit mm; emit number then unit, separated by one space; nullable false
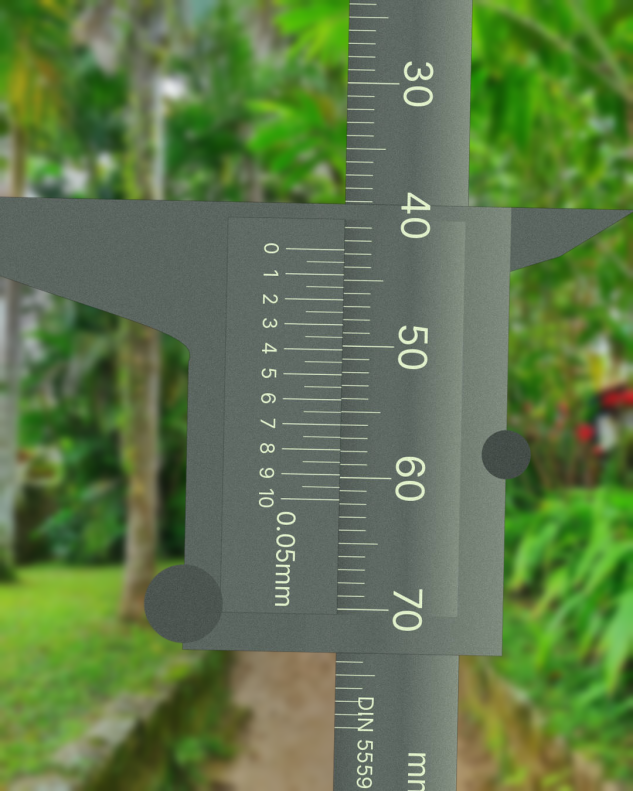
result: 42.7 mm
